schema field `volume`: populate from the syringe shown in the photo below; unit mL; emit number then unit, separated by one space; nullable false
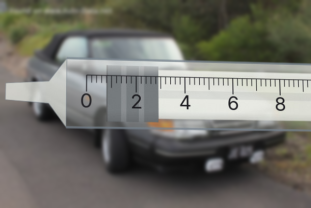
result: 0.8 mL
